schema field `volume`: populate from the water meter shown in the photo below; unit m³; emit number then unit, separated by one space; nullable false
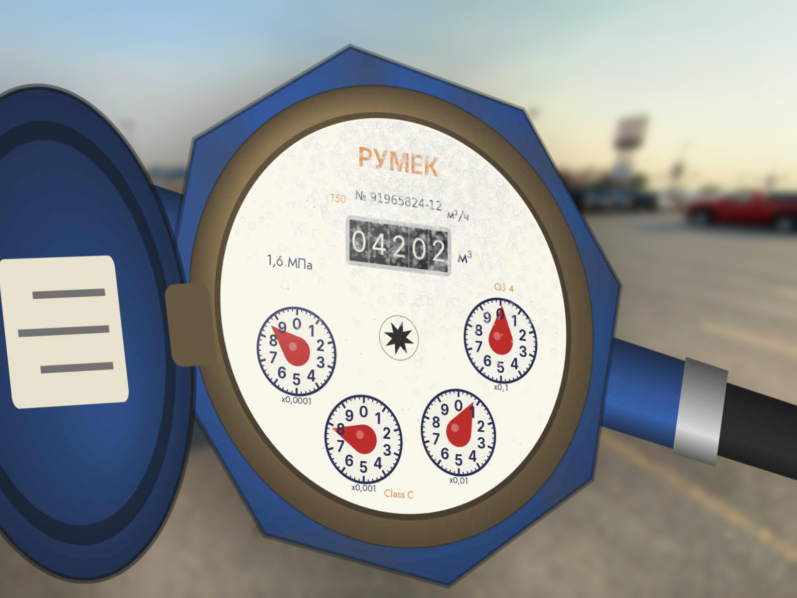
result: 4202.0078 m³
